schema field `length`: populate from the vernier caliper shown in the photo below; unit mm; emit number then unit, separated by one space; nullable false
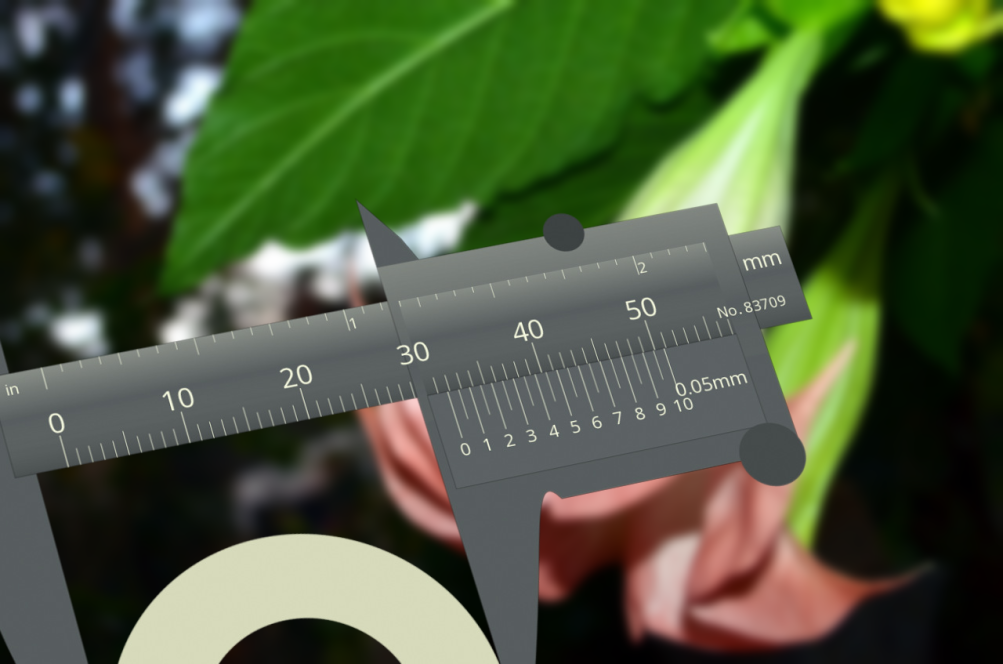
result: 31.8 mm
